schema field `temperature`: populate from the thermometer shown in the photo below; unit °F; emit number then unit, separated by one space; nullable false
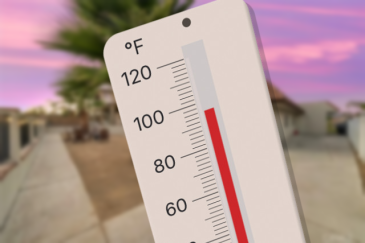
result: 96 °F
